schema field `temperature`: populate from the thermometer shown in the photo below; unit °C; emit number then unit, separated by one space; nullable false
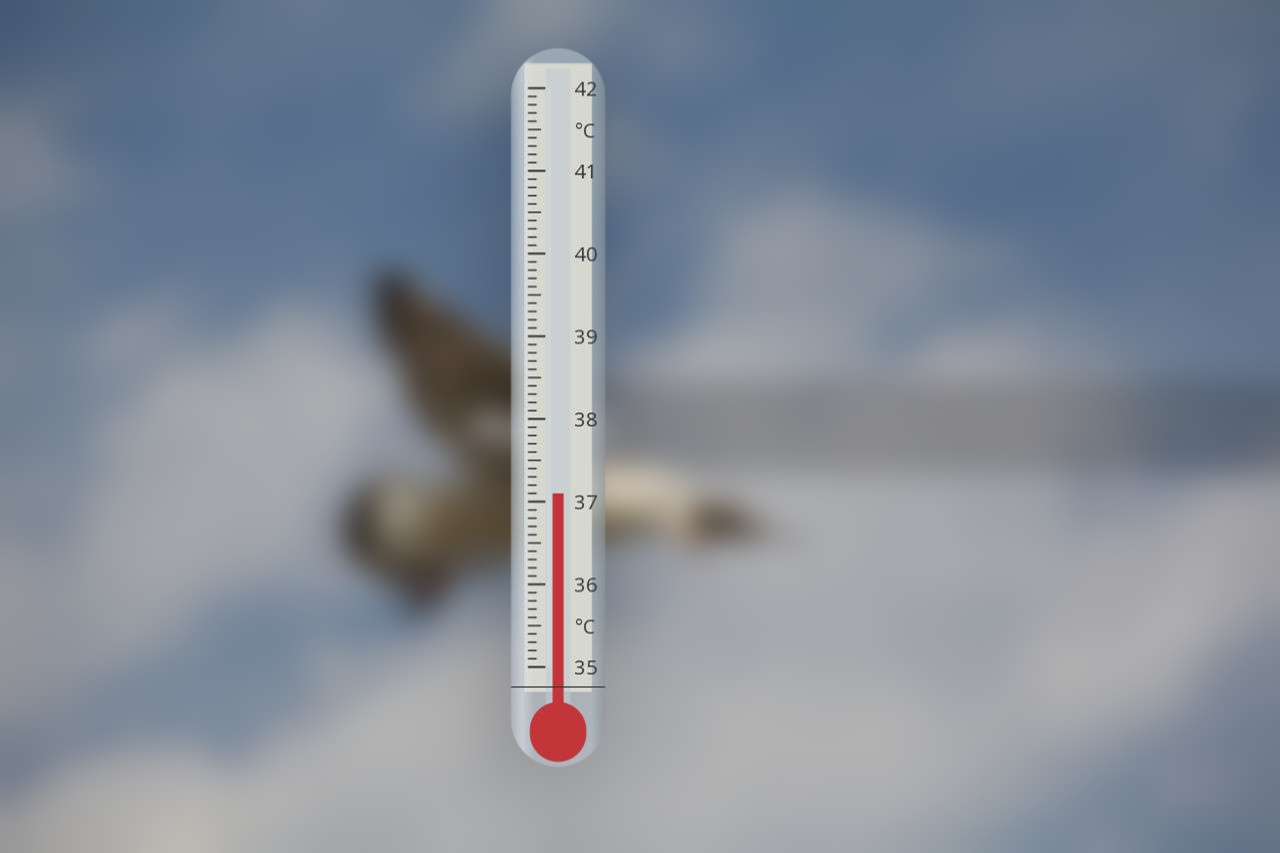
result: 37.1 °C
